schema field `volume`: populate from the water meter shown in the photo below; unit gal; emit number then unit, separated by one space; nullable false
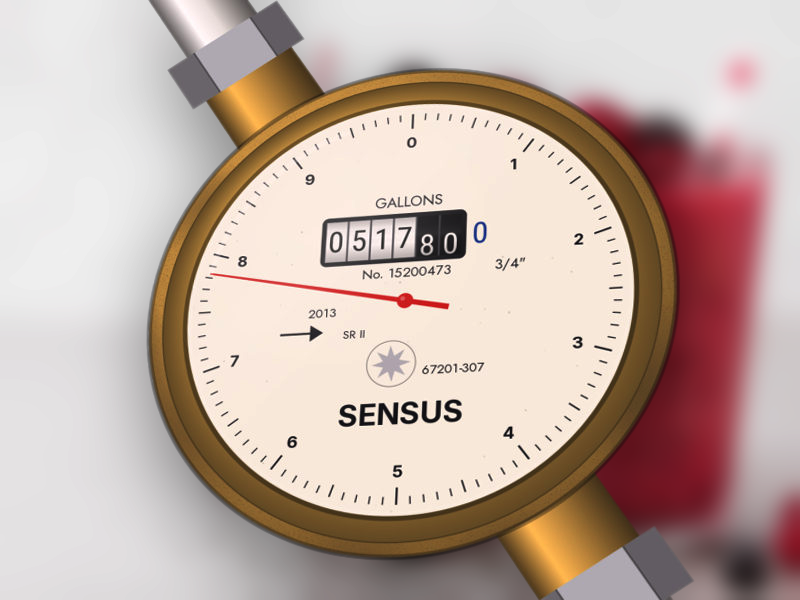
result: 517797.8 gal
